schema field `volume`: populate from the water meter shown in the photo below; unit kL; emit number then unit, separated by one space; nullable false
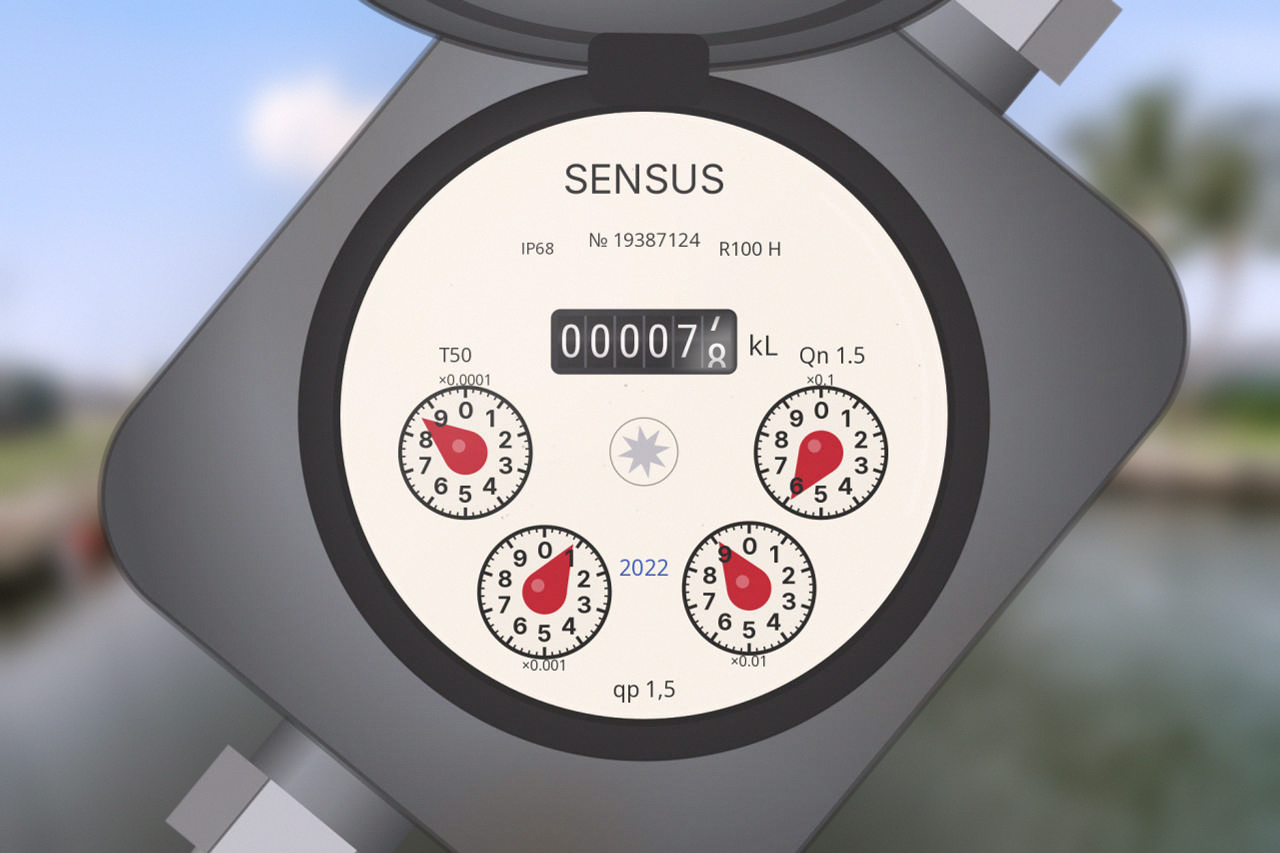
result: 77.5908 kL
